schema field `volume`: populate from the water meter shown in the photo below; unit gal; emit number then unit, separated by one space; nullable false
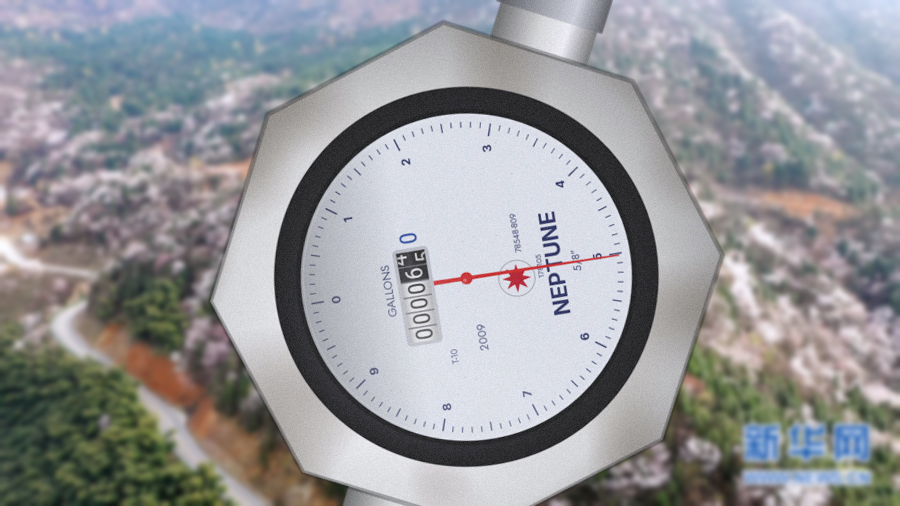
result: 645.0 gal
